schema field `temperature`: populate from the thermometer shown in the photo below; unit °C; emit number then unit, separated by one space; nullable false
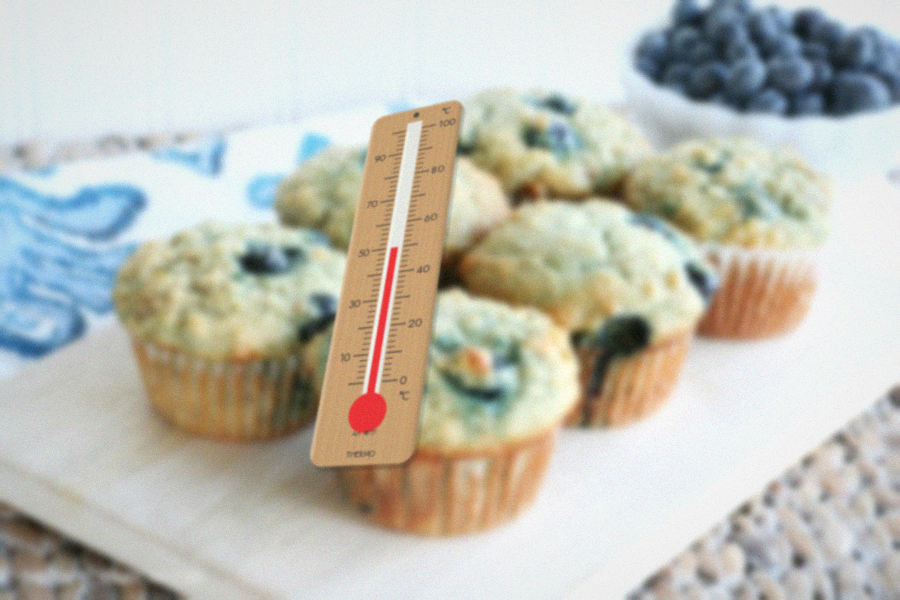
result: 50 °C
